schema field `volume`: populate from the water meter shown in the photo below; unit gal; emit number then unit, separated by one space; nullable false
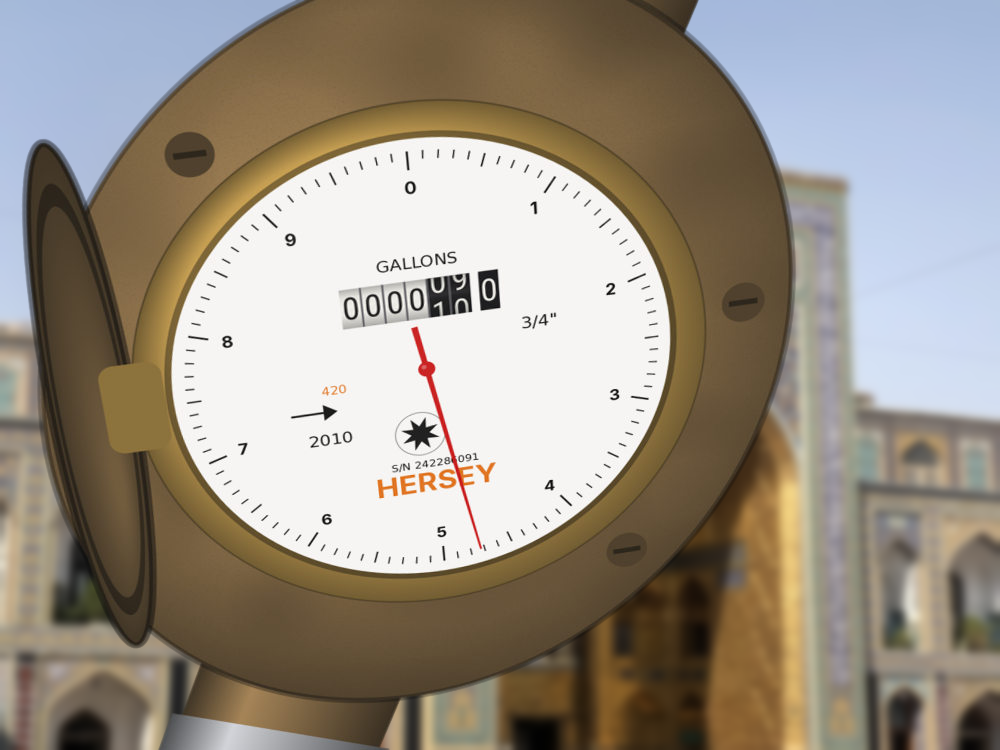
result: 94.7 gal
